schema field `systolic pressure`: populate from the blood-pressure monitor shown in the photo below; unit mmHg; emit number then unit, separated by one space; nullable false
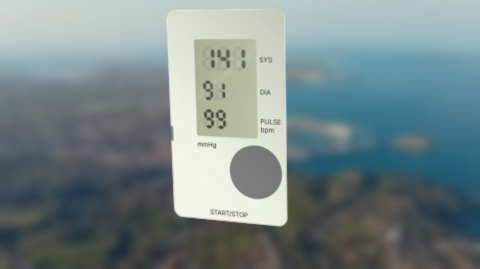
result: 141 mmHg
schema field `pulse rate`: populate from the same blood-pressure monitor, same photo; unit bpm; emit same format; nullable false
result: 99 bpm
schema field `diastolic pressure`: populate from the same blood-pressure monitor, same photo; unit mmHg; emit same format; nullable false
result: 91 mmHg
